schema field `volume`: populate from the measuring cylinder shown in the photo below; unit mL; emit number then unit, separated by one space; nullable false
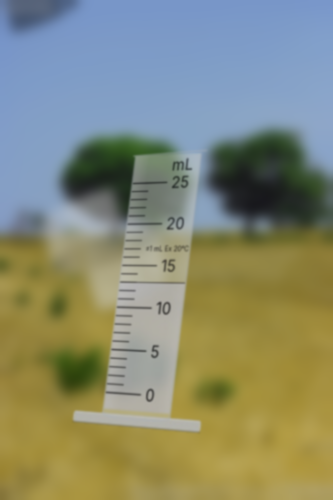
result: 13 mL
